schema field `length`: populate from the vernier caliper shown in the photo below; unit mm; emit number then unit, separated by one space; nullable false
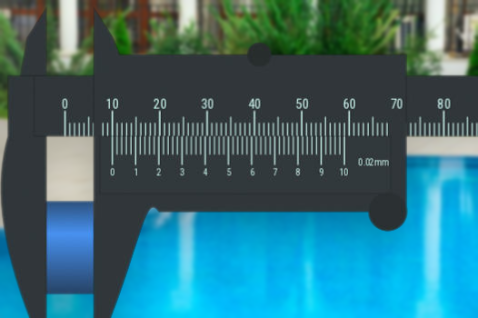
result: 10.0 mm
